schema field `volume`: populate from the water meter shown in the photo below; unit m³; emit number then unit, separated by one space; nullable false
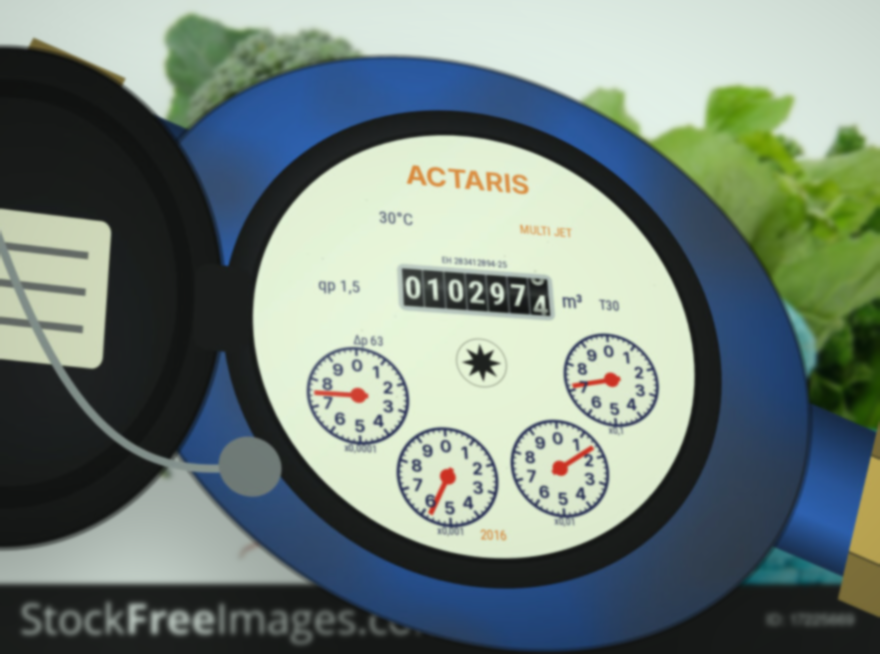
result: 102973.7157 m³
